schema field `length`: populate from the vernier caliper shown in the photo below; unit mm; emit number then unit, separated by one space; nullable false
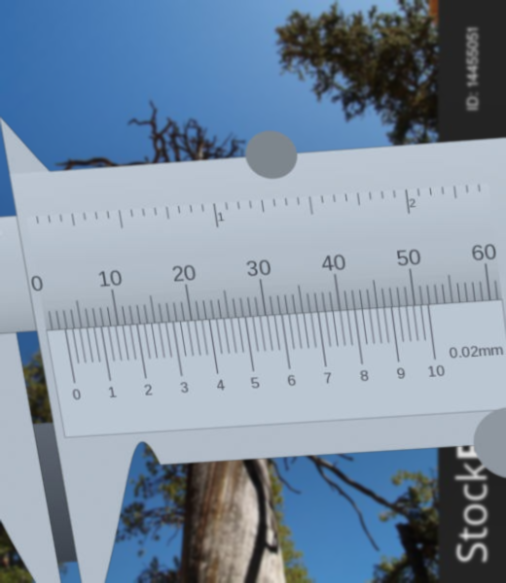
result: 2.8 mm
